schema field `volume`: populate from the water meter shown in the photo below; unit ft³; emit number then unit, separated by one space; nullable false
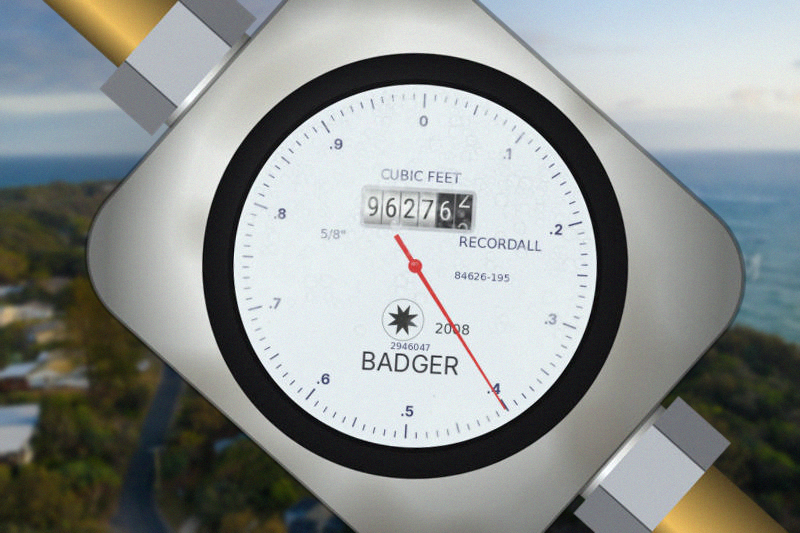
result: 962762.40 ft³
